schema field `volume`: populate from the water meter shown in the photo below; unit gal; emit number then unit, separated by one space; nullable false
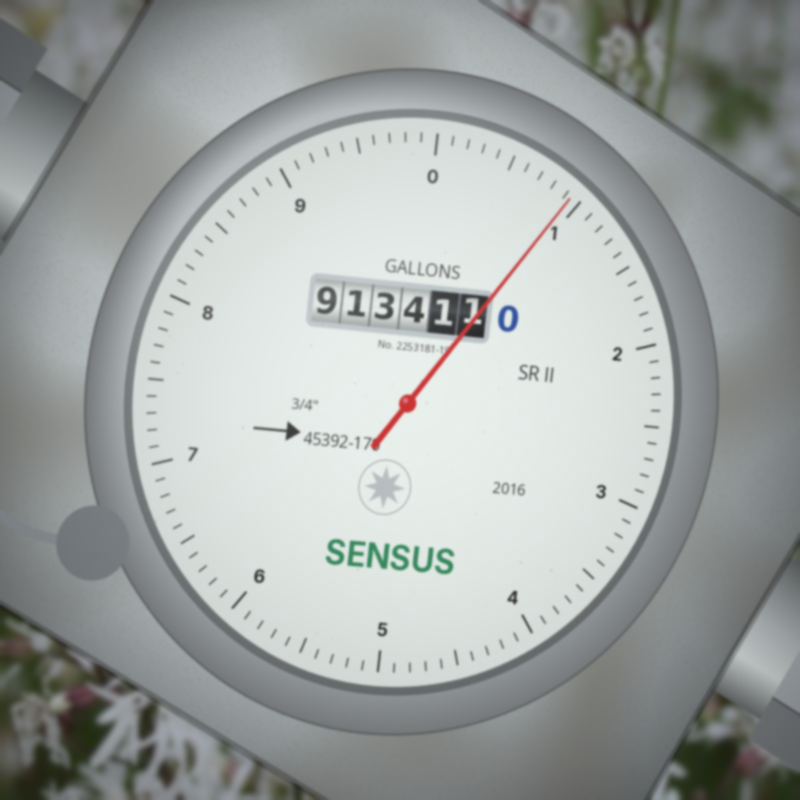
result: 9134110.9 gal
